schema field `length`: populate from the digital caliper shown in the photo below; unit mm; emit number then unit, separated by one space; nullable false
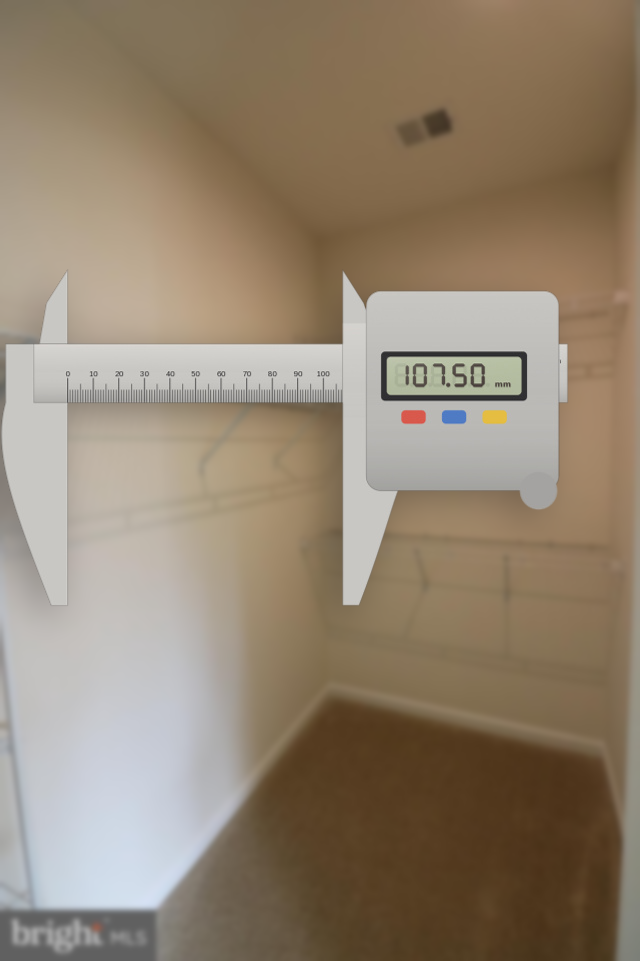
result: 107.50 mm
